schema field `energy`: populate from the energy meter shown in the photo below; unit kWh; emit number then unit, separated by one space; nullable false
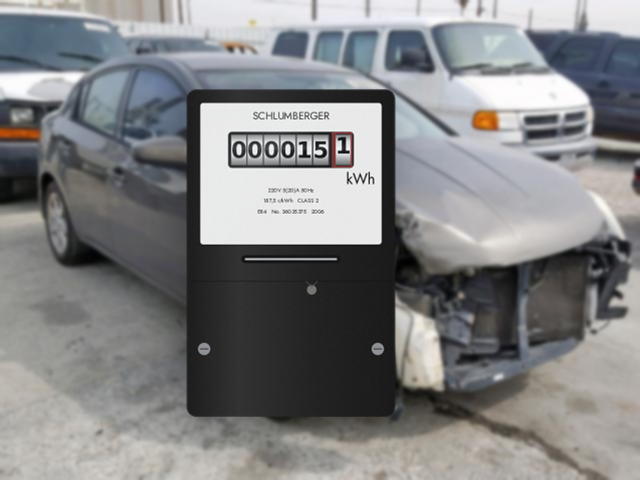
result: 15.1 kWh
